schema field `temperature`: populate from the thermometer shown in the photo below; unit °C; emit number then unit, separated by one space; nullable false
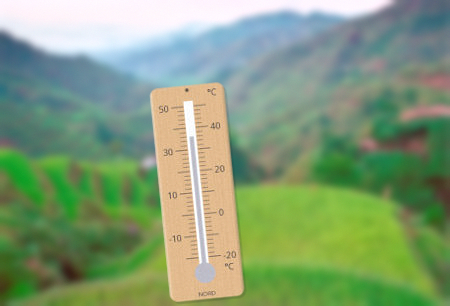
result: 36 °C
